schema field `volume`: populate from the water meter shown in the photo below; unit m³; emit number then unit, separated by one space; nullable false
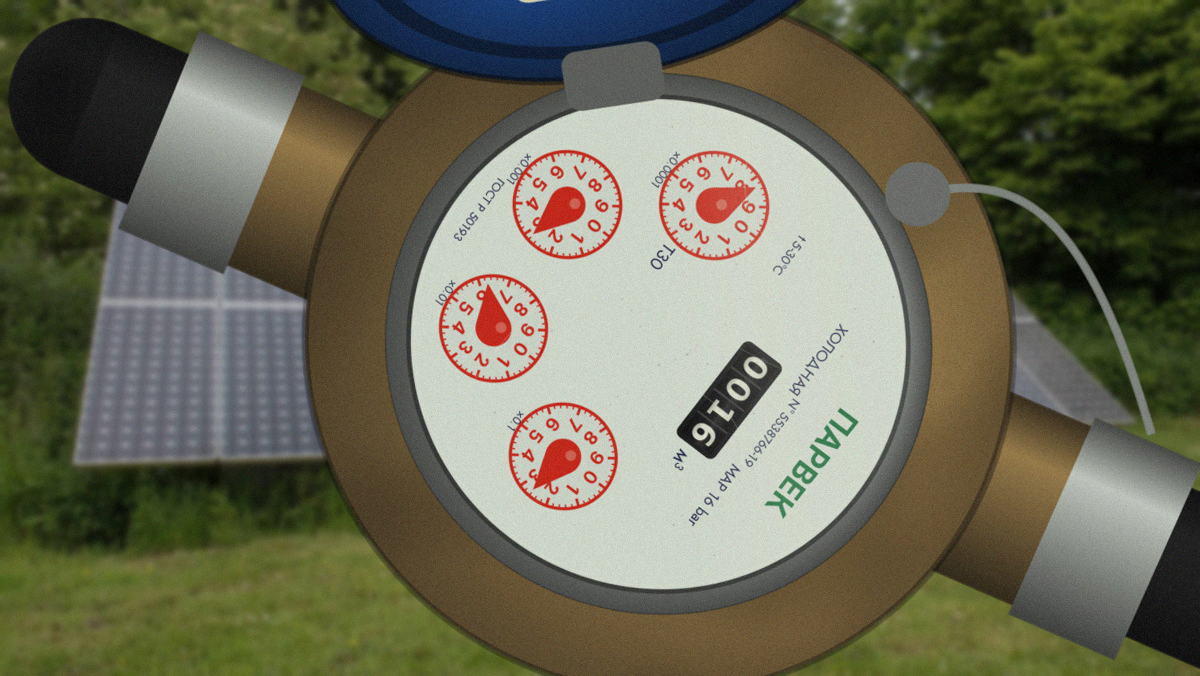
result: 16.2628 m³
